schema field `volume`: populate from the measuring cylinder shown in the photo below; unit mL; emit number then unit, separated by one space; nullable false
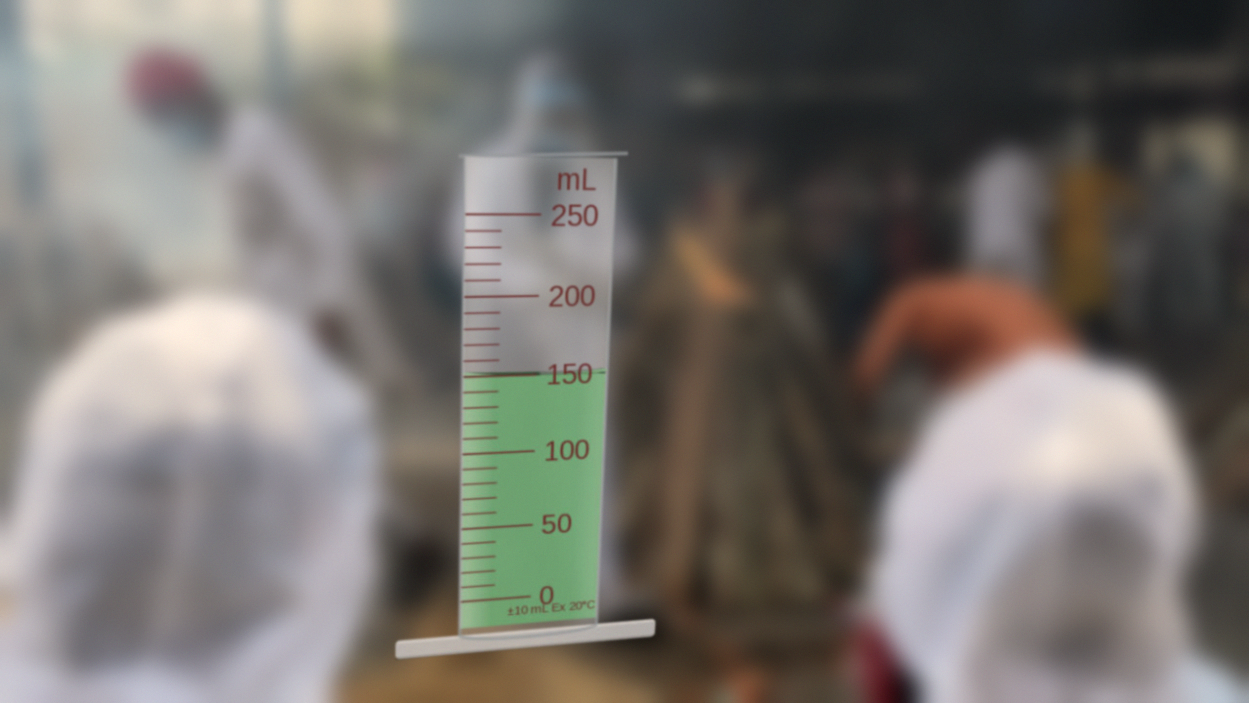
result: 150 mL
